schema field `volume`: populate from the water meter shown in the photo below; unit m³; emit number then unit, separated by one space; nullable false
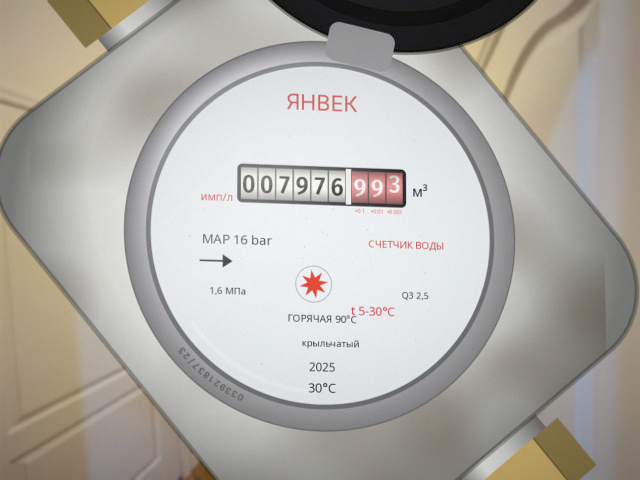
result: 7976.993 m³
